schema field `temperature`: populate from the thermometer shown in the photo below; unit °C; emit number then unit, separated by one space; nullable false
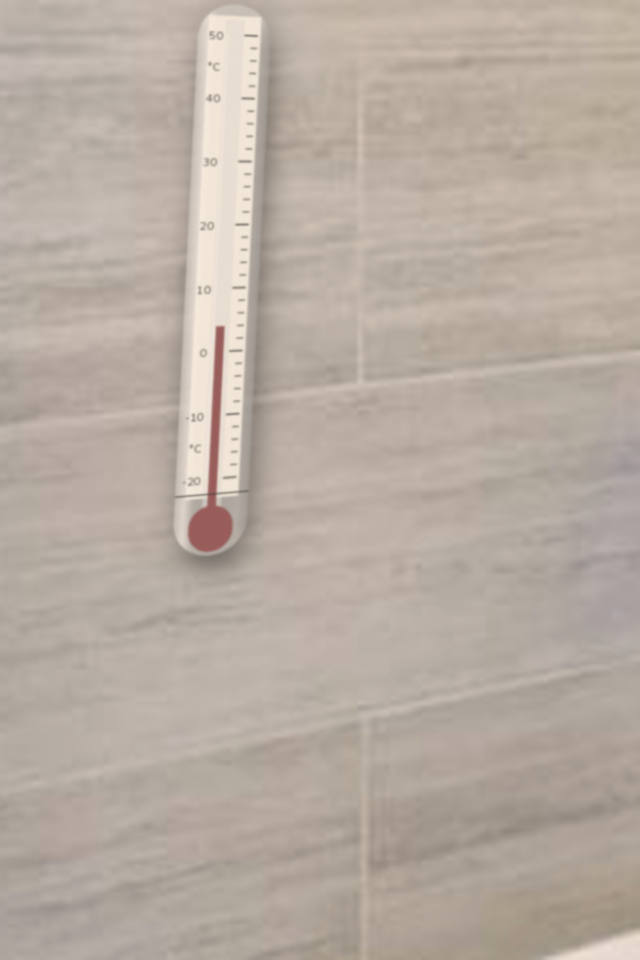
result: 4 °C
